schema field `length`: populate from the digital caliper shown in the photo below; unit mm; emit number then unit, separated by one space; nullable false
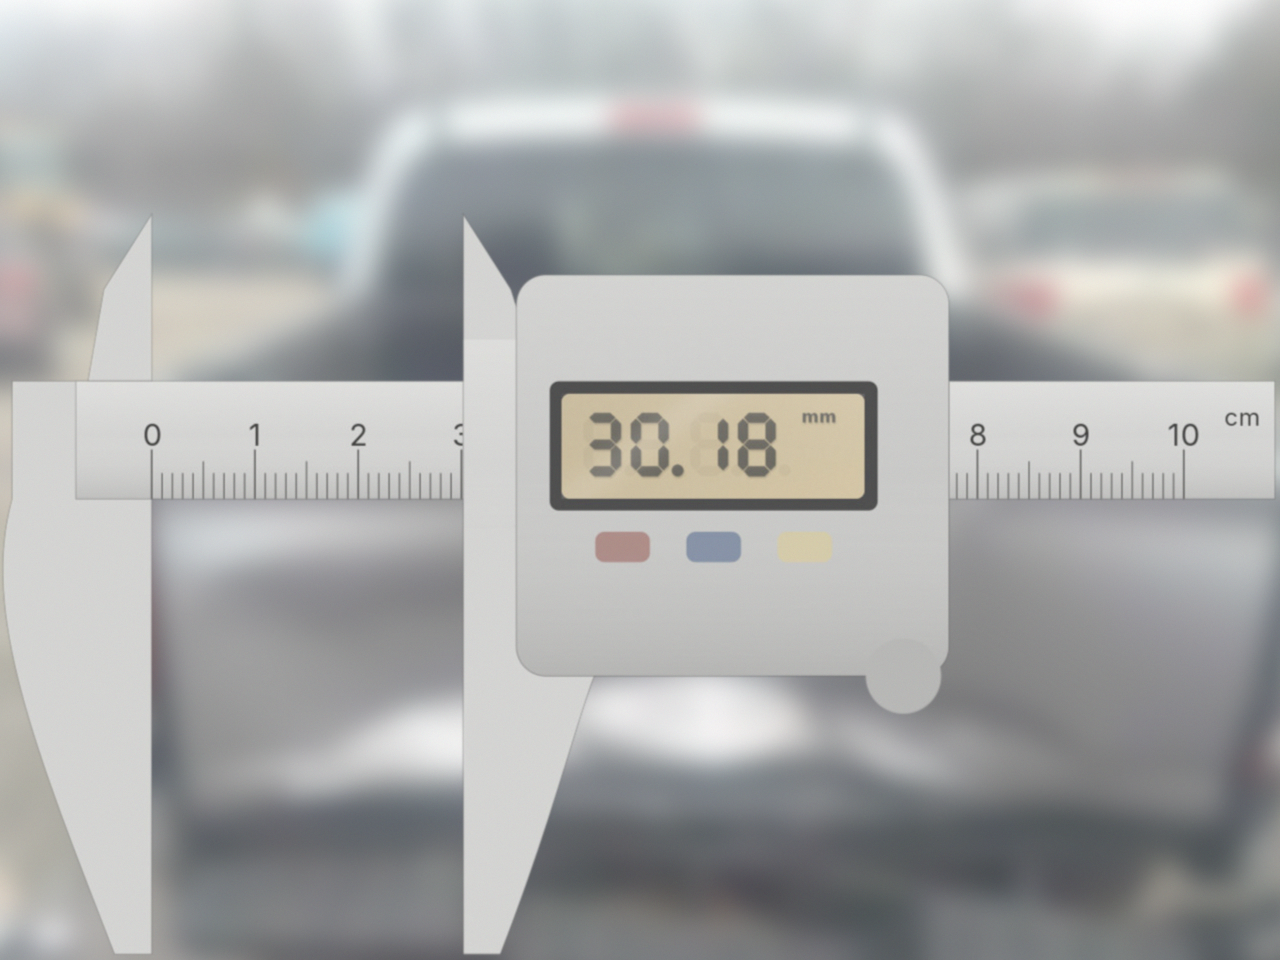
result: 30.18 mm
